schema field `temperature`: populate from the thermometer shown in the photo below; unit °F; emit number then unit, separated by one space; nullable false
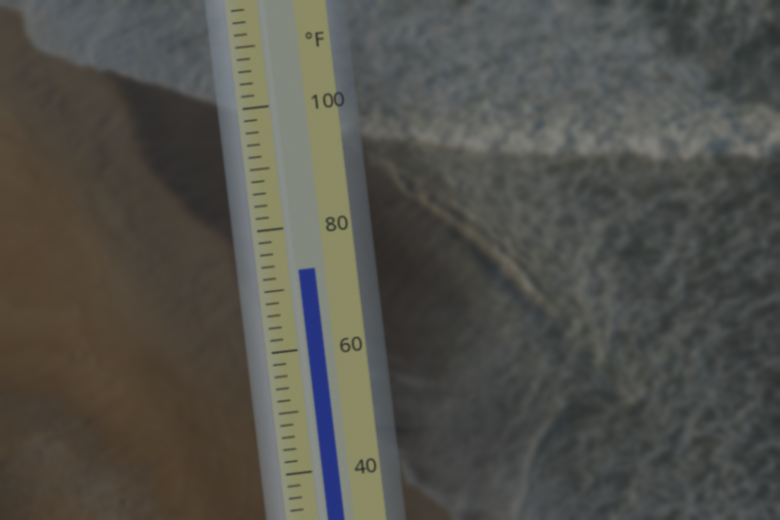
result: 73 °F
